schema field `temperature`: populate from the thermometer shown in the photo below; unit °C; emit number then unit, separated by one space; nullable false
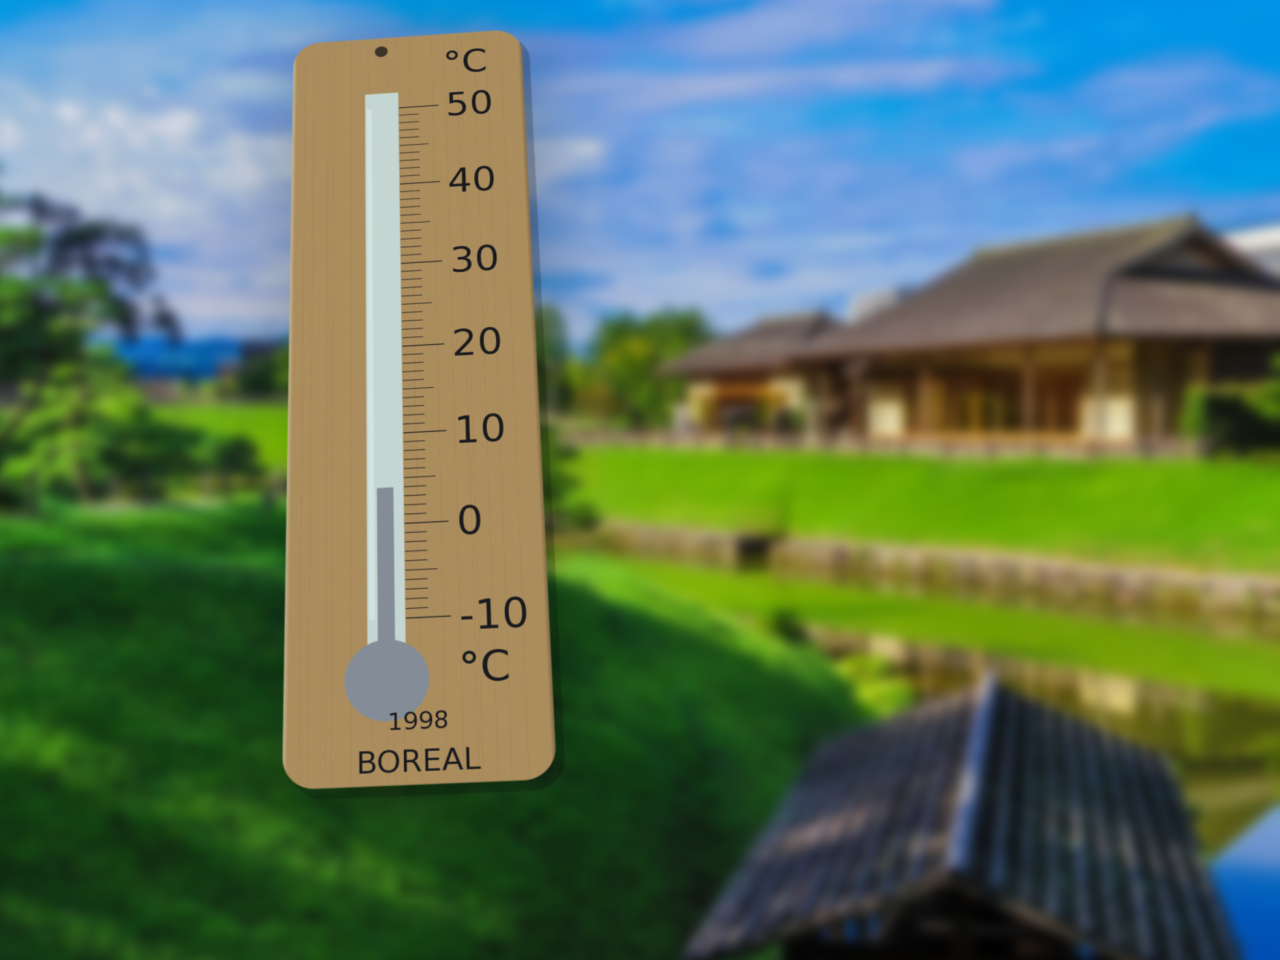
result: 4 °C
